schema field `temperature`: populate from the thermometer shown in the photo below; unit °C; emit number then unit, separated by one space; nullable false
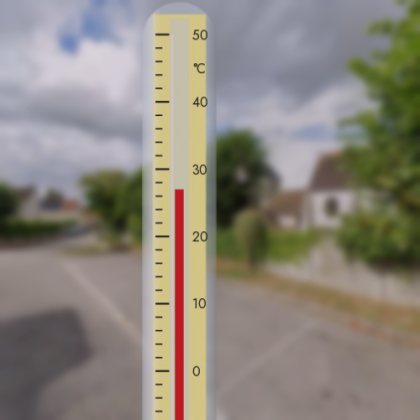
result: 27 °C
